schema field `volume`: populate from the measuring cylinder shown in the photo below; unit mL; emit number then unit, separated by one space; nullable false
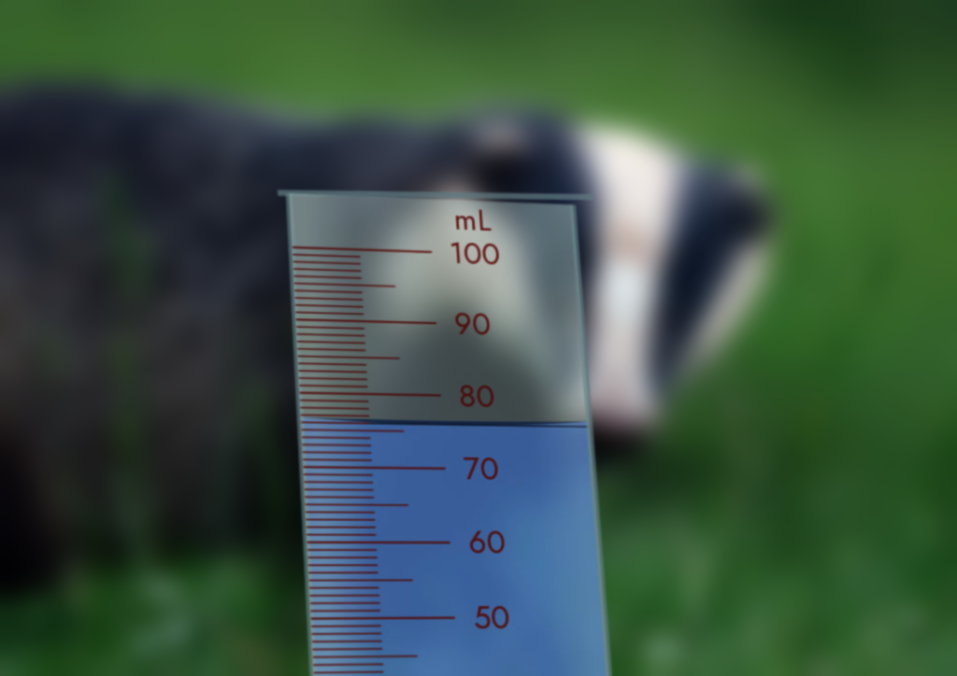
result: 76 mL
